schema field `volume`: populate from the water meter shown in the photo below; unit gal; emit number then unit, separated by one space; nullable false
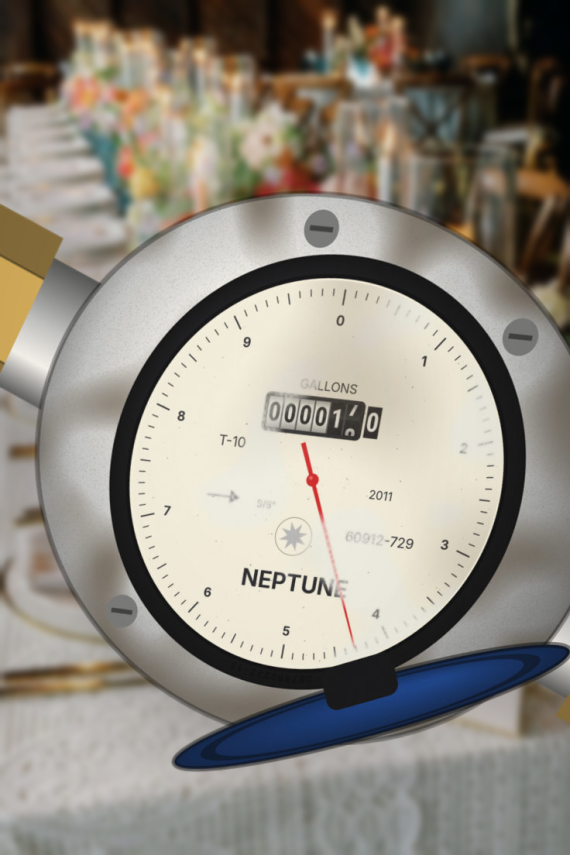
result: 174.3 gal
